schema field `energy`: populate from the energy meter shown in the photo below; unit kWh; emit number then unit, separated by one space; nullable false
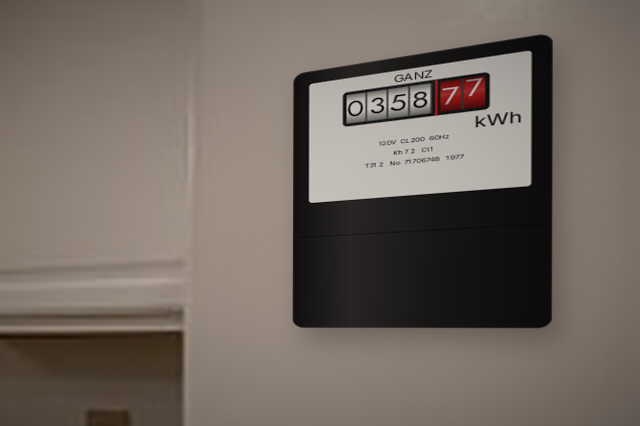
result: 358.77 kWh
